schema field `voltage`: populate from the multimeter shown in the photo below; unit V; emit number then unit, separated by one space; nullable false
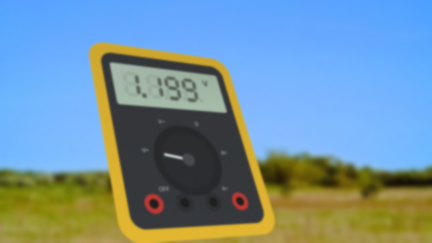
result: 1.199 V
